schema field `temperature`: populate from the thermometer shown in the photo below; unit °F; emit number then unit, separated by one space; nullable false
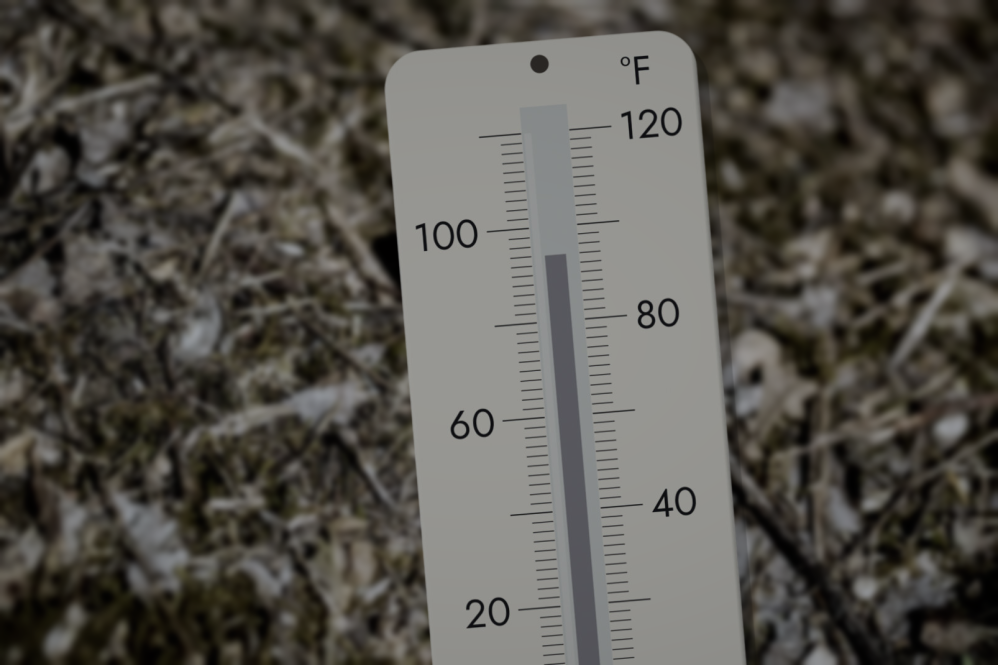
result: 94 °F
